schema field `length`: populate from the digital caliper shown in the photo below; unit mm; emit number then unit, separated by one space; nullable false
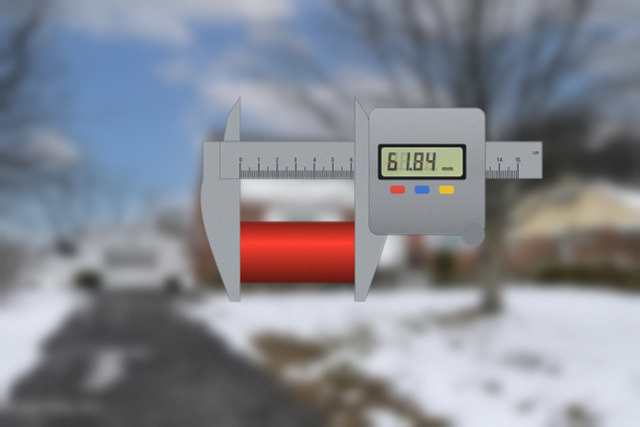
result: 61.84 mm
